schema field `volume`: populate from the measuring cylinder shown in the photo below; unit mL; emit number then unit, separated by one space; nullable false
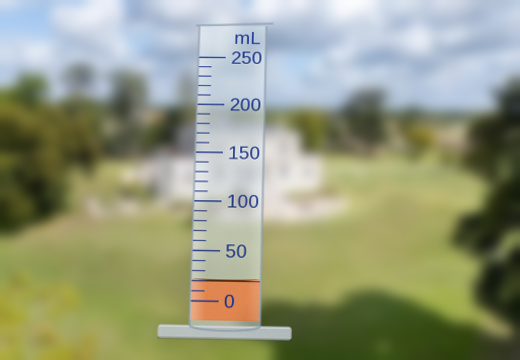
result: 20 mL
